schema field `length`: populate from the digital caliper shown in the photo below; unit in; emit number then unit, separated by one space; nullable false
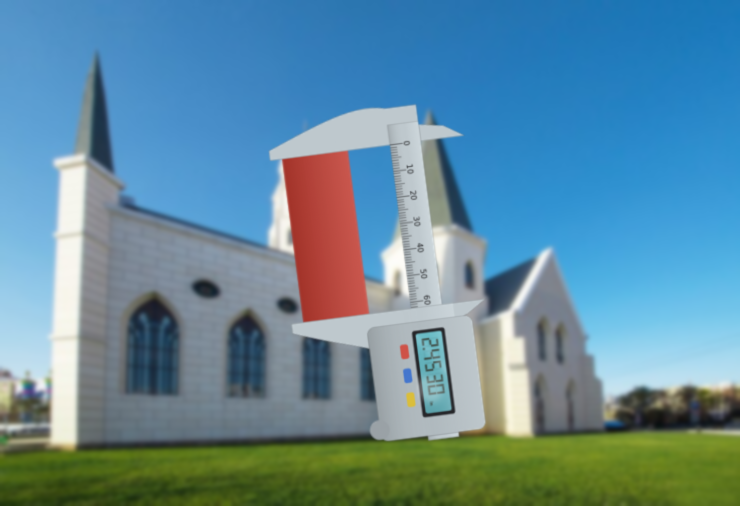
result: 2.4530 in
